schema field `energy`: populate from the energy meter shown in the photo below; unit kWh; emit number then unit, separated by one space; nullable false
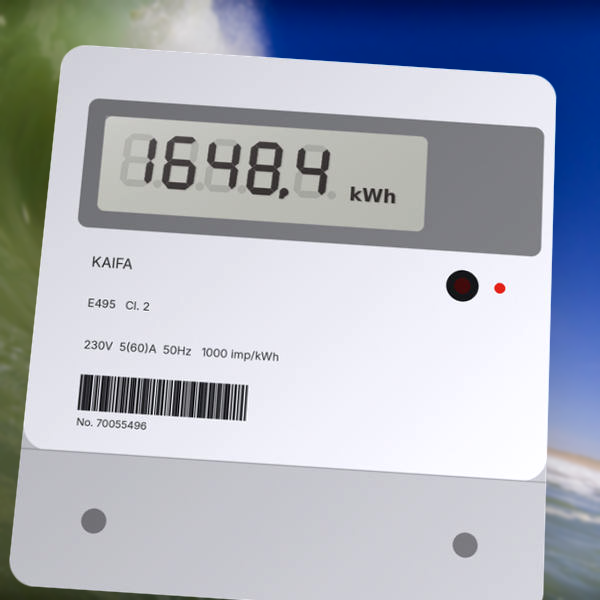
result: 1648.4 kWh
